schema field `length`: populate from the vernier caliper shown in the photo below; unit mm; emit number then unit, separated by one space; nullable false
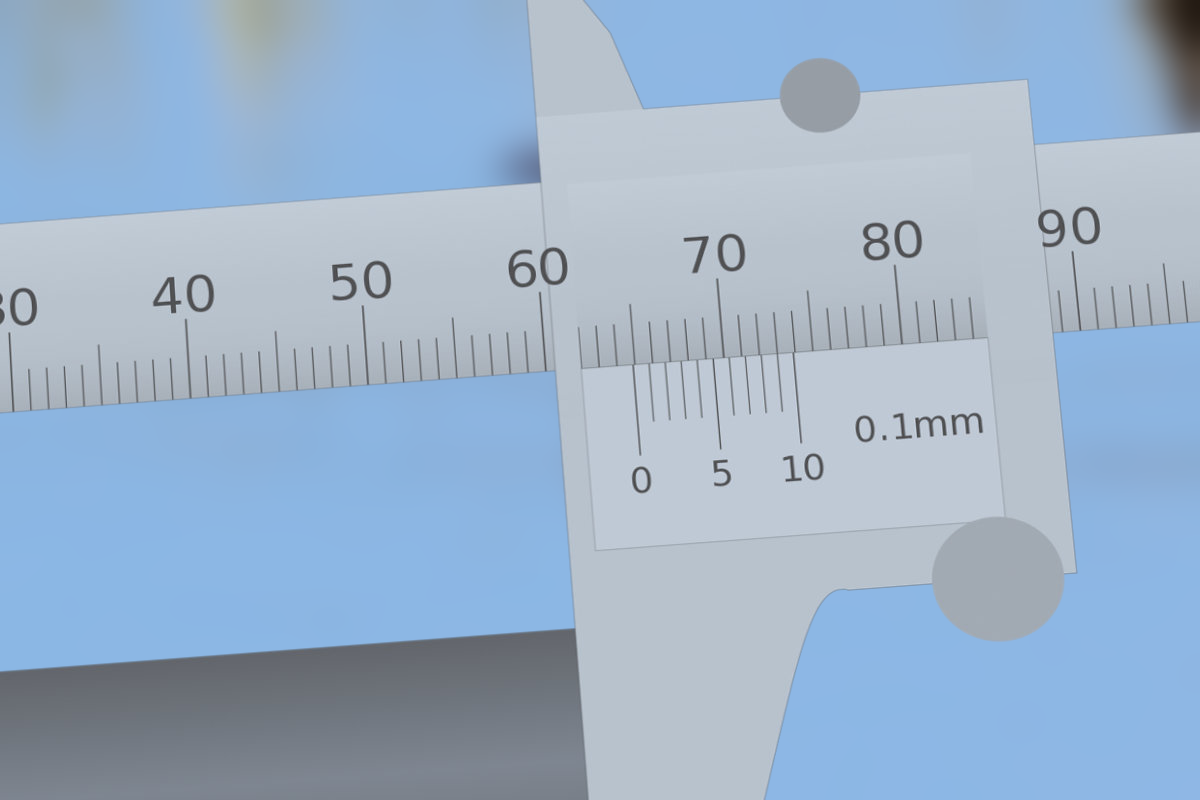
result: 64.9 mm
